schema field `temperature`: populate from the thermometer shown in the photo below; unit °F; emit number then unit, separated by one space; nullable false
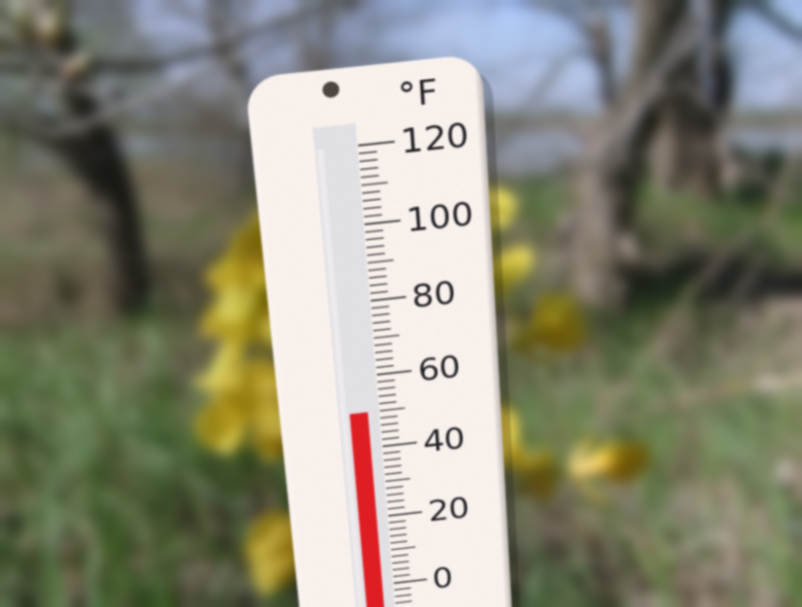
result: 50 °F
